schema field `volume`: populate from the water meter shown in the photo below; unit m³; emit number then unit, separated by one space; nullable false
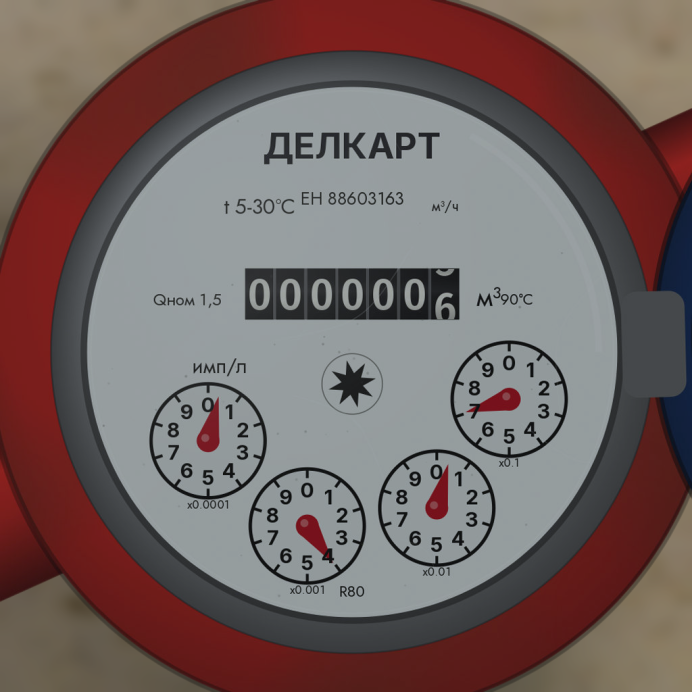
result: 5.7040 m³
